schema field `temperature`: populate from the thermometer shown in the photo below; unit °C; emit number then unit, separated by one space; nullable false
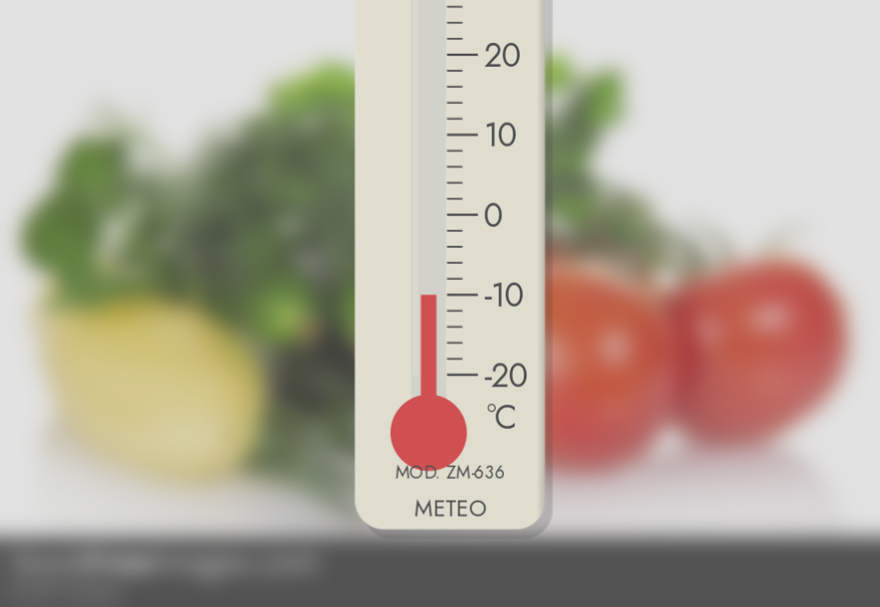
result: -10 °C
